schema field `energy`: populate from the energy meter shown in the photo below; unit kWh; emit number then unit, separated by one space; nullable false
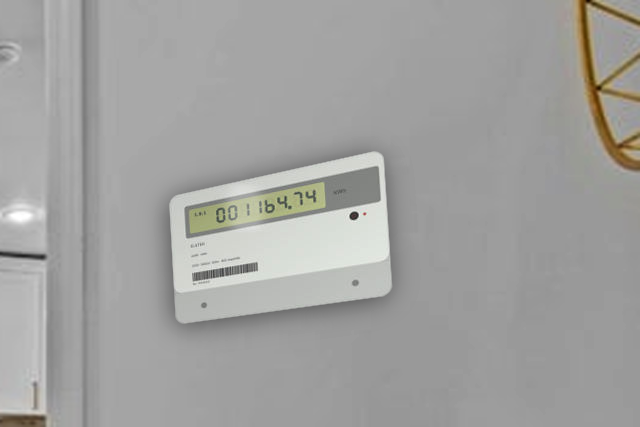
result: 1164.74 kWh
